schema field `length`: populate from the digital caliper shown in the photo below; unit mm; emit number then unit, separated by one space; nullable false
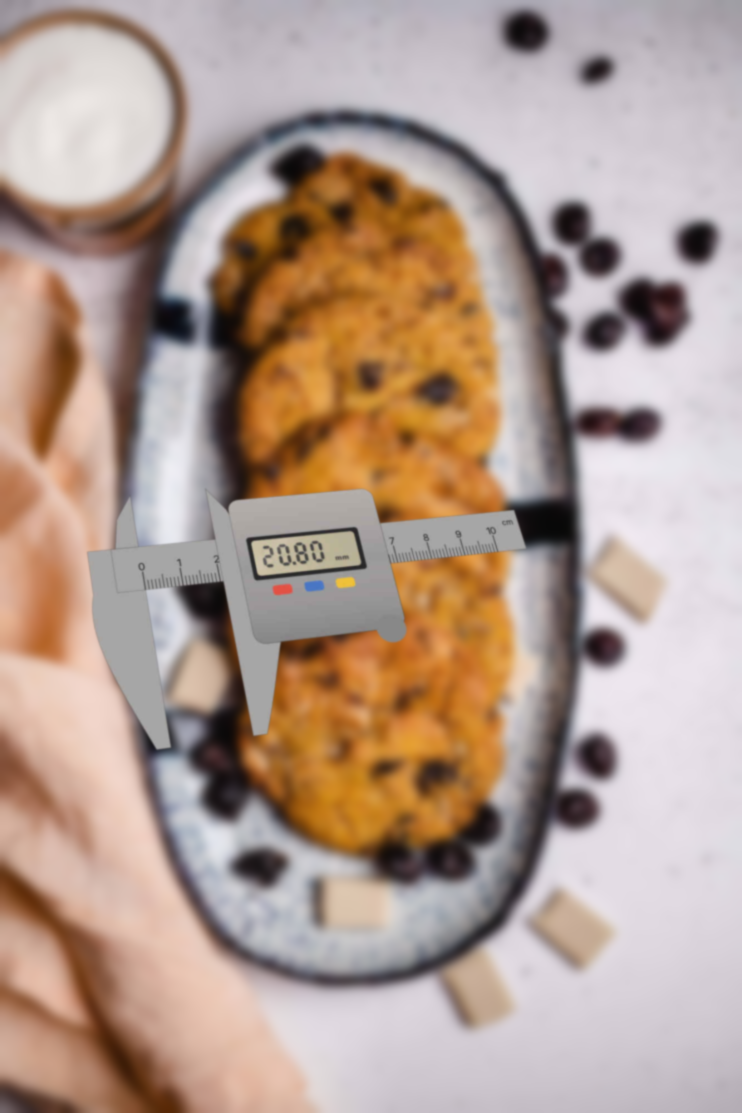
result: 20.80 mm
